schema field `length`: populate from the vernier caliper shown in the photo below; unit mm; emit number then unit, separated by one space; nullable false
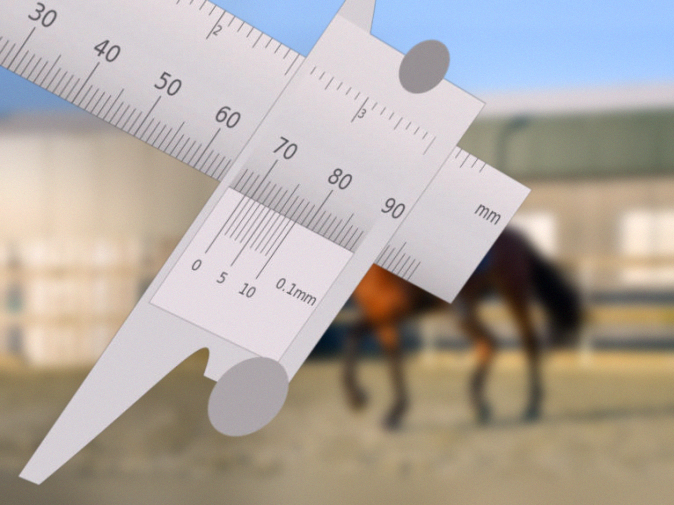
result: 69.0 mm
